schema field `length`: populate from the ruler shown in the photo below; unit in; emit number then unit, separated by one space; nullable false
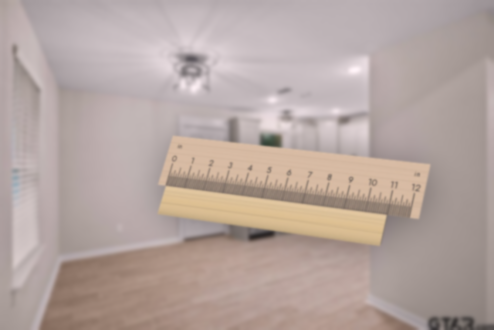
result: 11 in
